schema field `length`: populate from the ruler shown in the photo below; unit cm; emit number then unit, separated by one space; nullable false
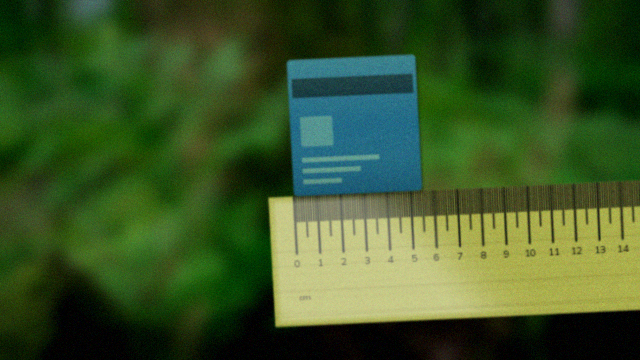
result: 5.5 cm
